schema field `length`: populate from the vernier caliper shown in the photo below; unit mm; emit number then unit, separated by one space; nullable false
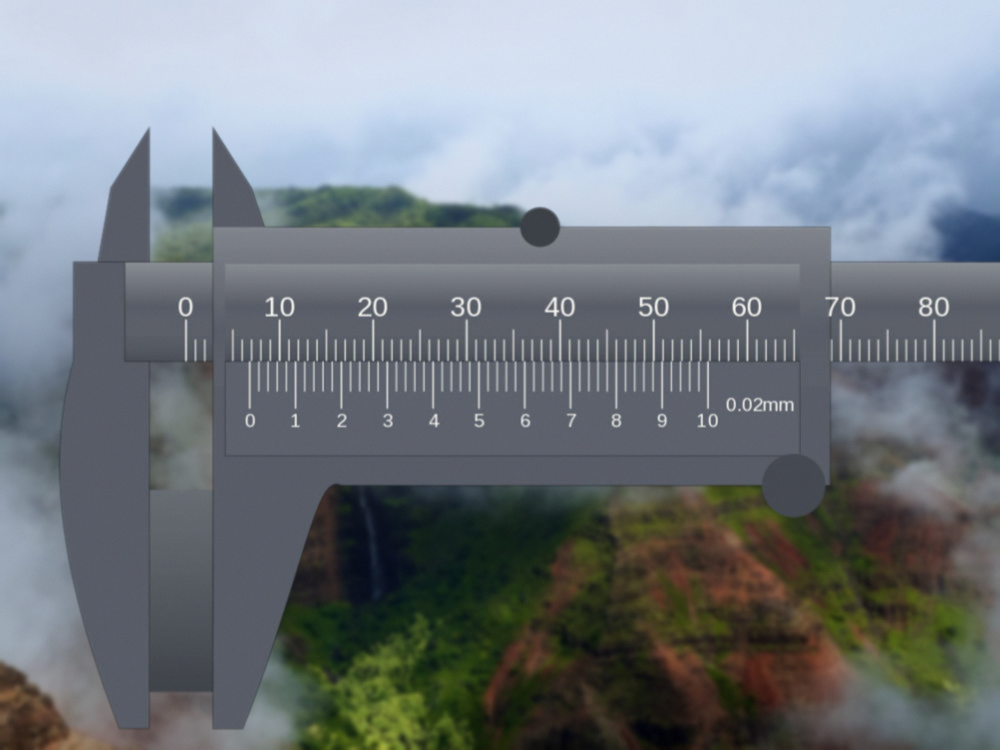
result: 6.8 mm
